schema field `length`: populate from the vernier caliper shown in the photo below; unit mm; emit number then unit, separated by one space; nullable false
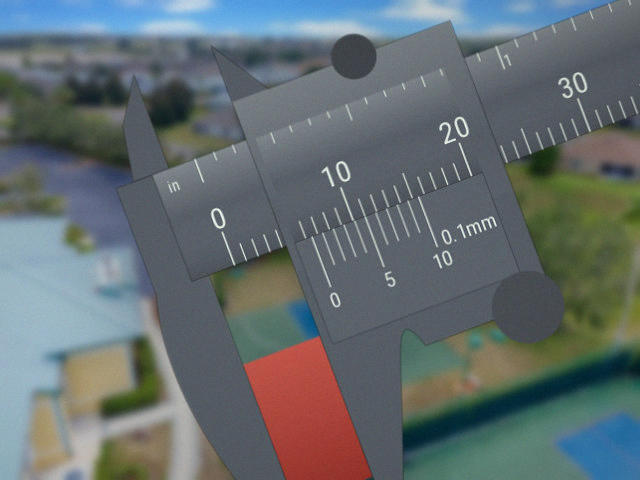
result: 6.5 mm
